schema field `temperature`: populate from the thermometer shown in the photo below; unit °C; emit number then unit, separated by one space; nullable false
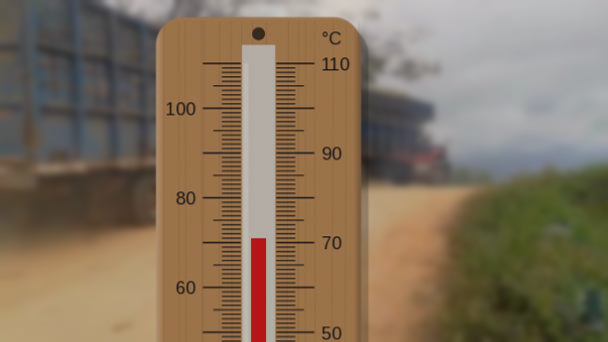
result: 71 °C
